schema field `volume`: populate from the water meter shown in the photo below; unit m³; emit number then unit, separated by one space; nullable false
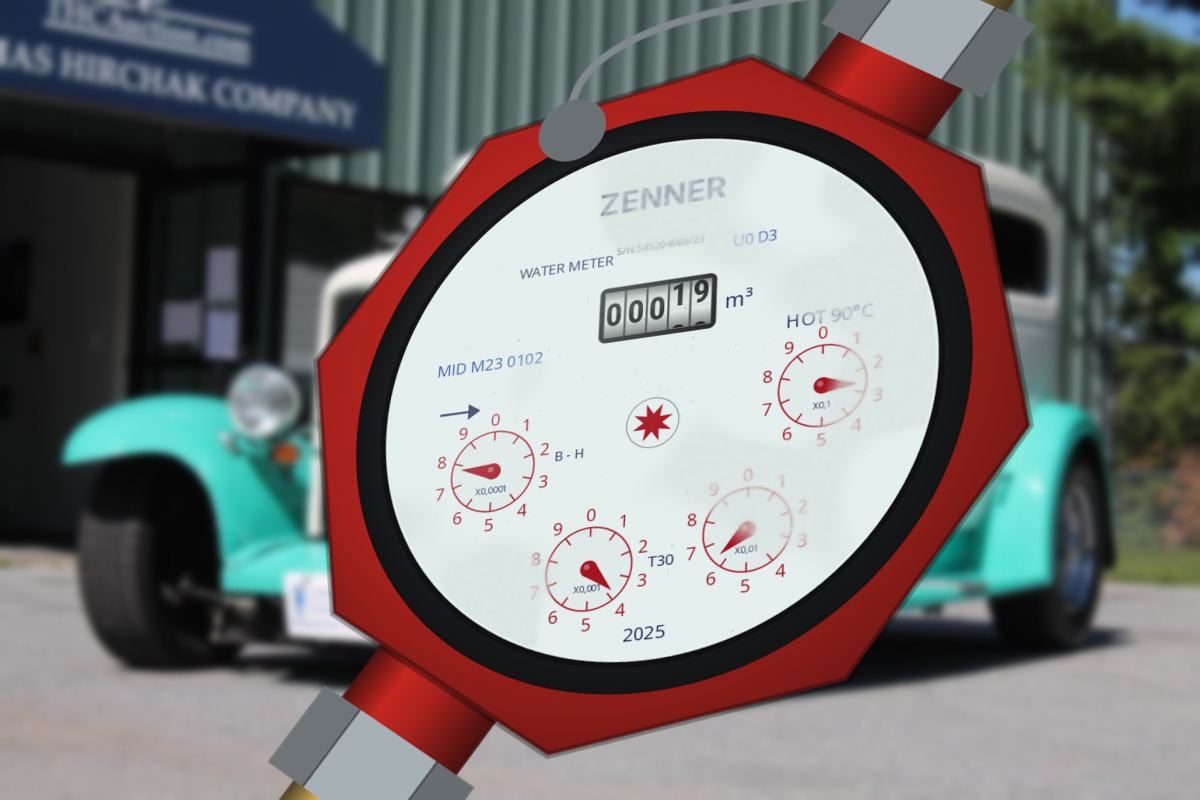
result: 19.2637 m³
